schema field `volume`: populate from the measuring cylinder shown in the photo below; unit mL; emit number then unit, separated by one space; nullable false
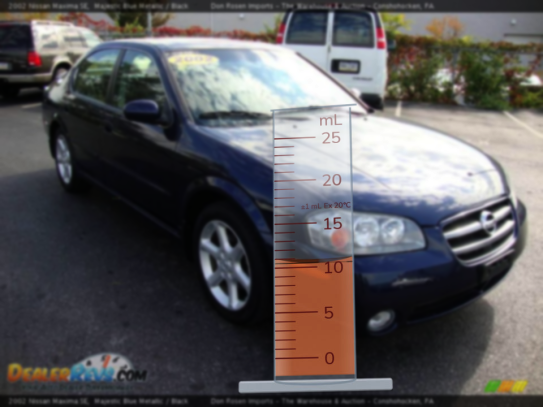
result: 10.5 mL
